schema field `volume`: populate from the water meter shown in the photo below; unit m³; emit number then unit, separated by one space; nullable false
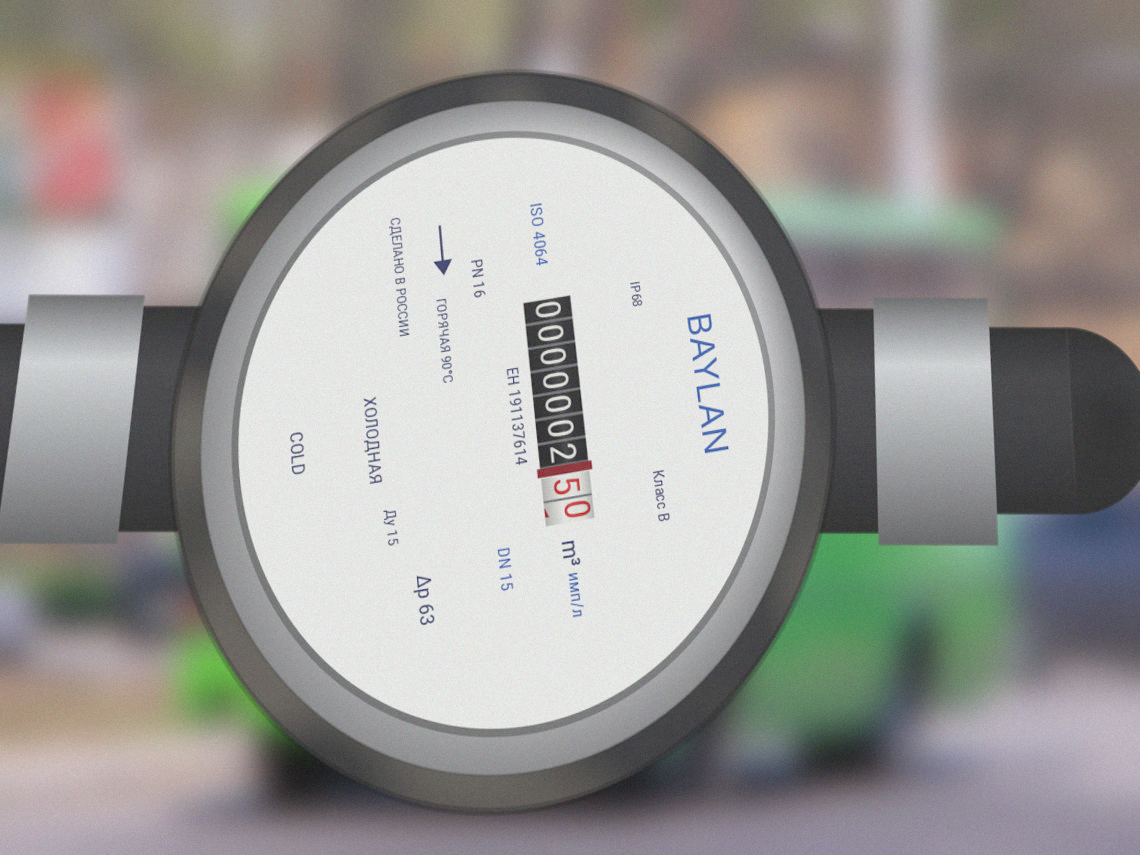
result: 2.50 m³
